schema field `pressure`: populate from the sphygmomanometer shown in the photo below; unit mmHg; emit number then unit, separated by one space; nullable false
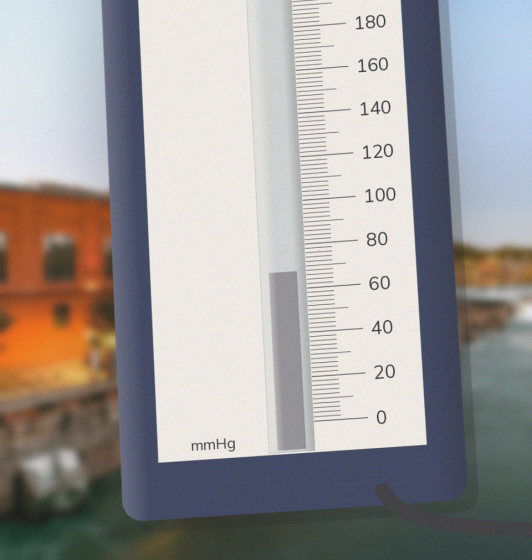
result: 68 mmHg
